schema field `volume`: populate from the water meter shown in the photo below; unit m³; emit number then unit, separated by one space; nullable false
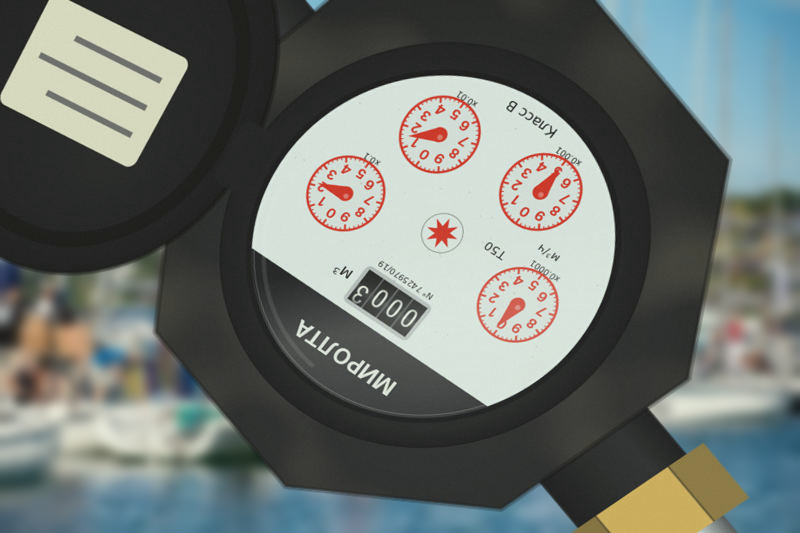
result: 3.2150 m³
